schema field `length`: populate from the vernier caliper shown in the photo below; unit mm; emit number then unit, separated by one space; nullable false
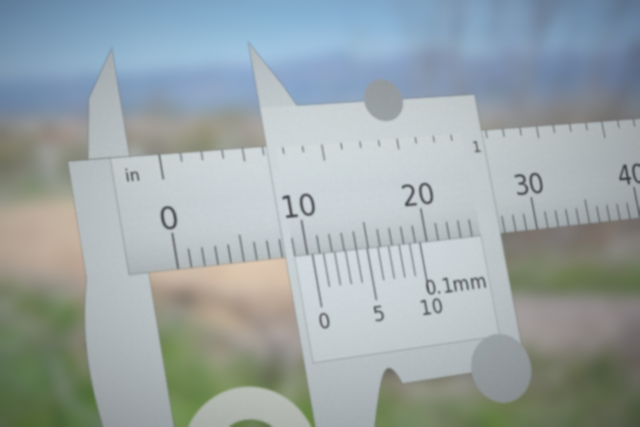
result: 10.4 mm
